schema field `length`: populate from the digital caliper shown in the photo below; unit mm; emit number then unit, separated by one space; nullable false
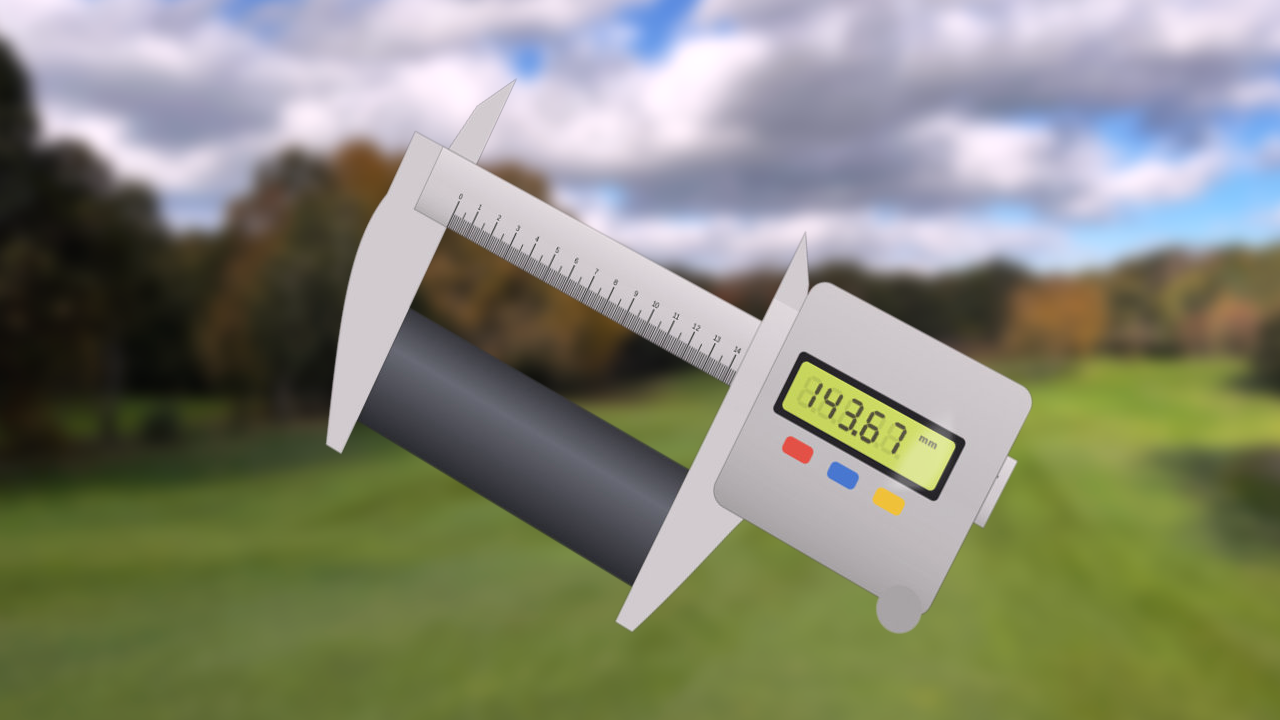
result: 143.67 mm
